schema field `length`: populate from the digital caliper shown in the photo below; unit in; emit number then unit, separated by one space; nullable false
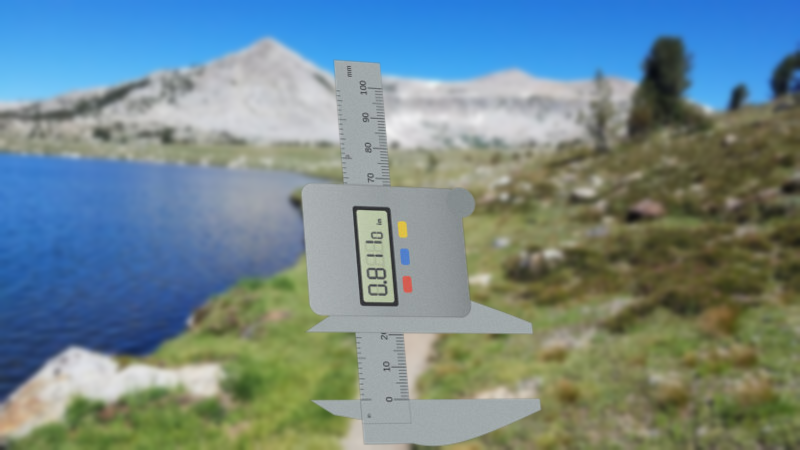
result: 0.8110 in
